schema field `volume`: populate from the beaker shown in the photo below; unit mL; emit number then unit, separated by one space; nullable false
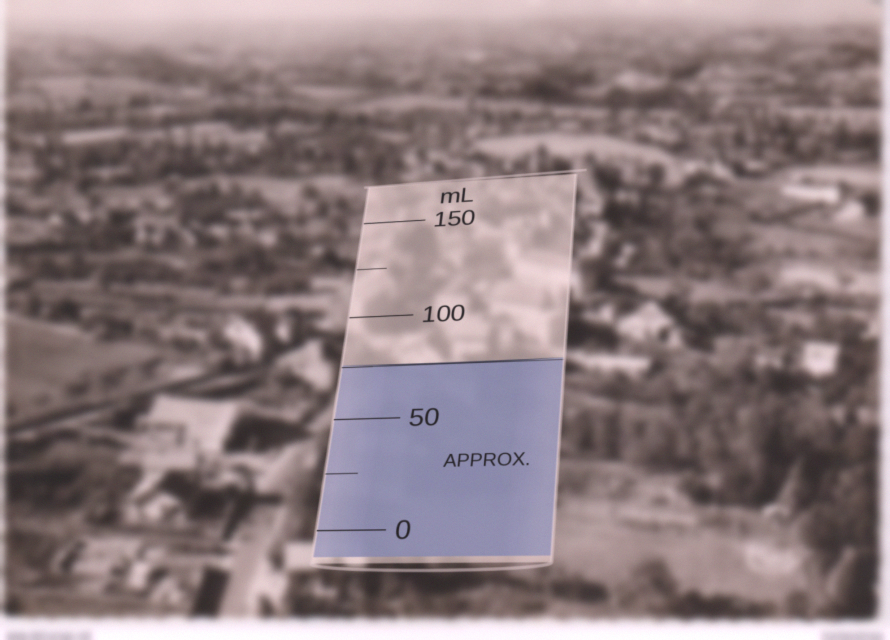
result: 75 mL
